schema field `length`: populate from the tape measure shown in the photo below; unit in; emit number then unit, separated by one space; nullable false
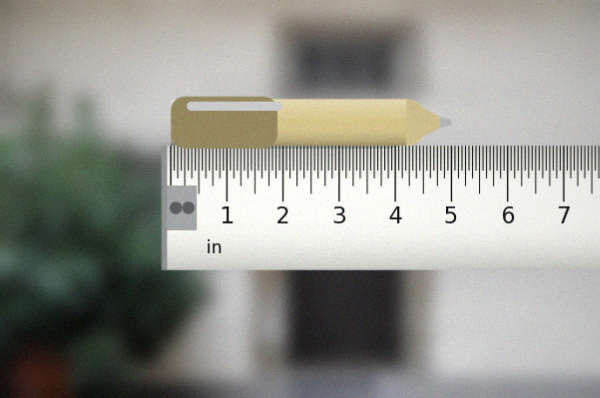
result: 5 in
